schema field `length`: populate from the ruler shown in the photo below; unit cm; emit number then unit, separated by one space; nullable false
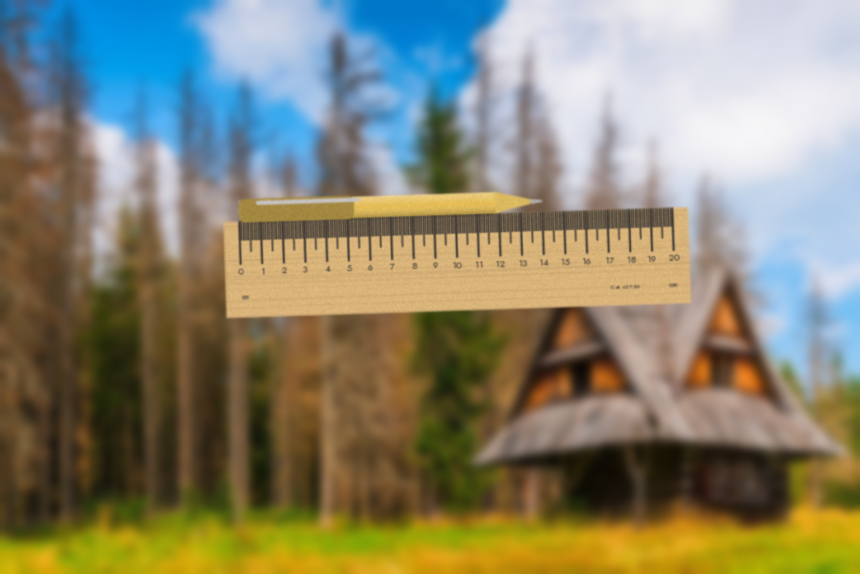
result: 14 cm
